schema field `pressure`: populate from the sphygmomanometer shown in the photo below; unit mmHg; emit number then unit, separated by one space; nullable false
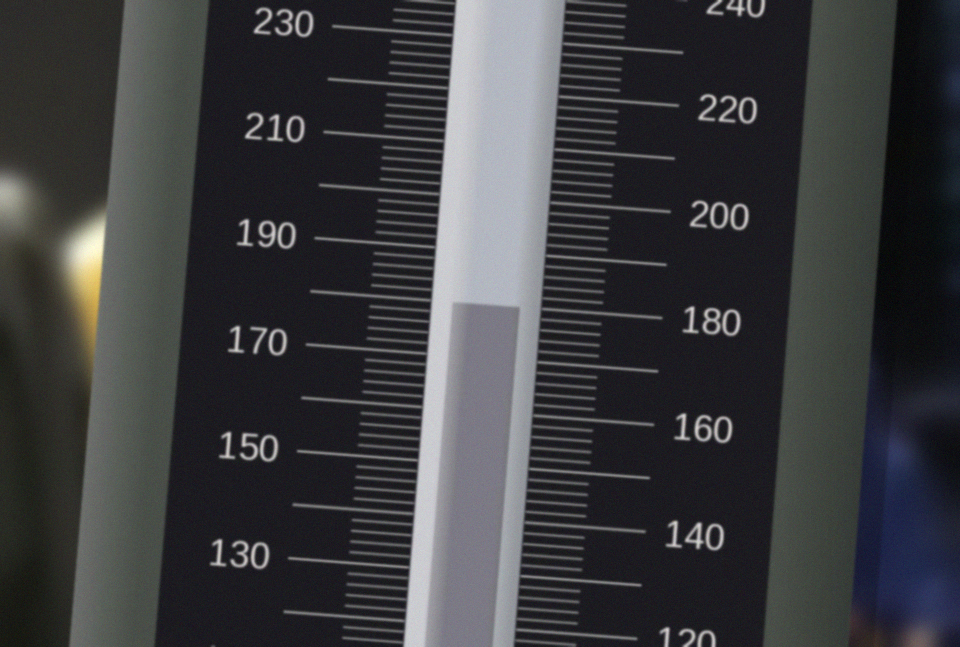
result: 180 mmHg
